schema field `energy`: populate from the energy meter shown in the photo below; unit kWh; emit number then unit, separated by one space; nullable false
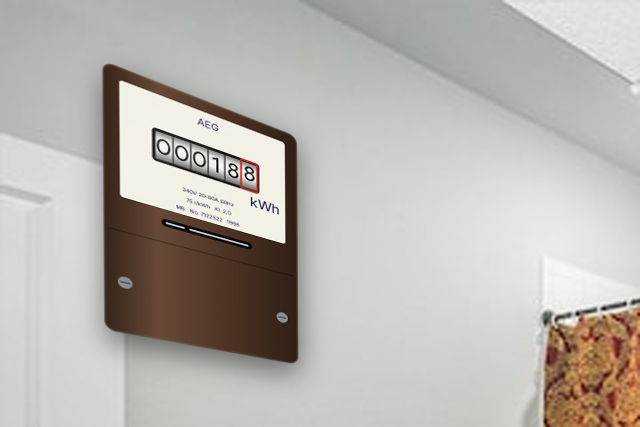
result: 18.8 kWh
